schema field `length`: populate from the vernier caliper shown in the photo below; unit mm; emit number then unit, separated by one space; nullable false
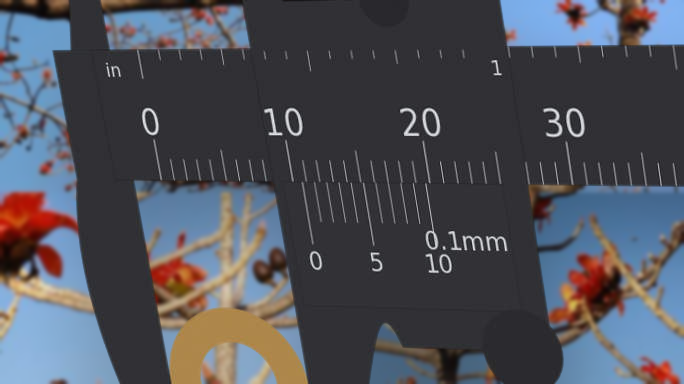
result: 10.7 mm
